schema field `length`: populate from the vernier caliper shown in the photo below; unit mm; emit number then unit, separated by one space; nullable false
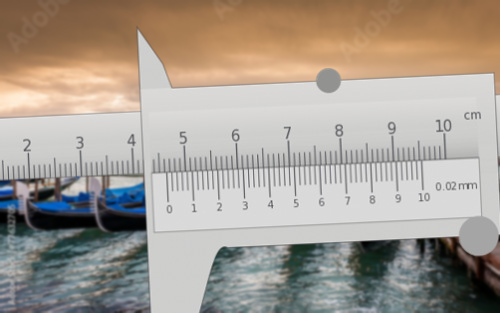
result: 46.4 mm
